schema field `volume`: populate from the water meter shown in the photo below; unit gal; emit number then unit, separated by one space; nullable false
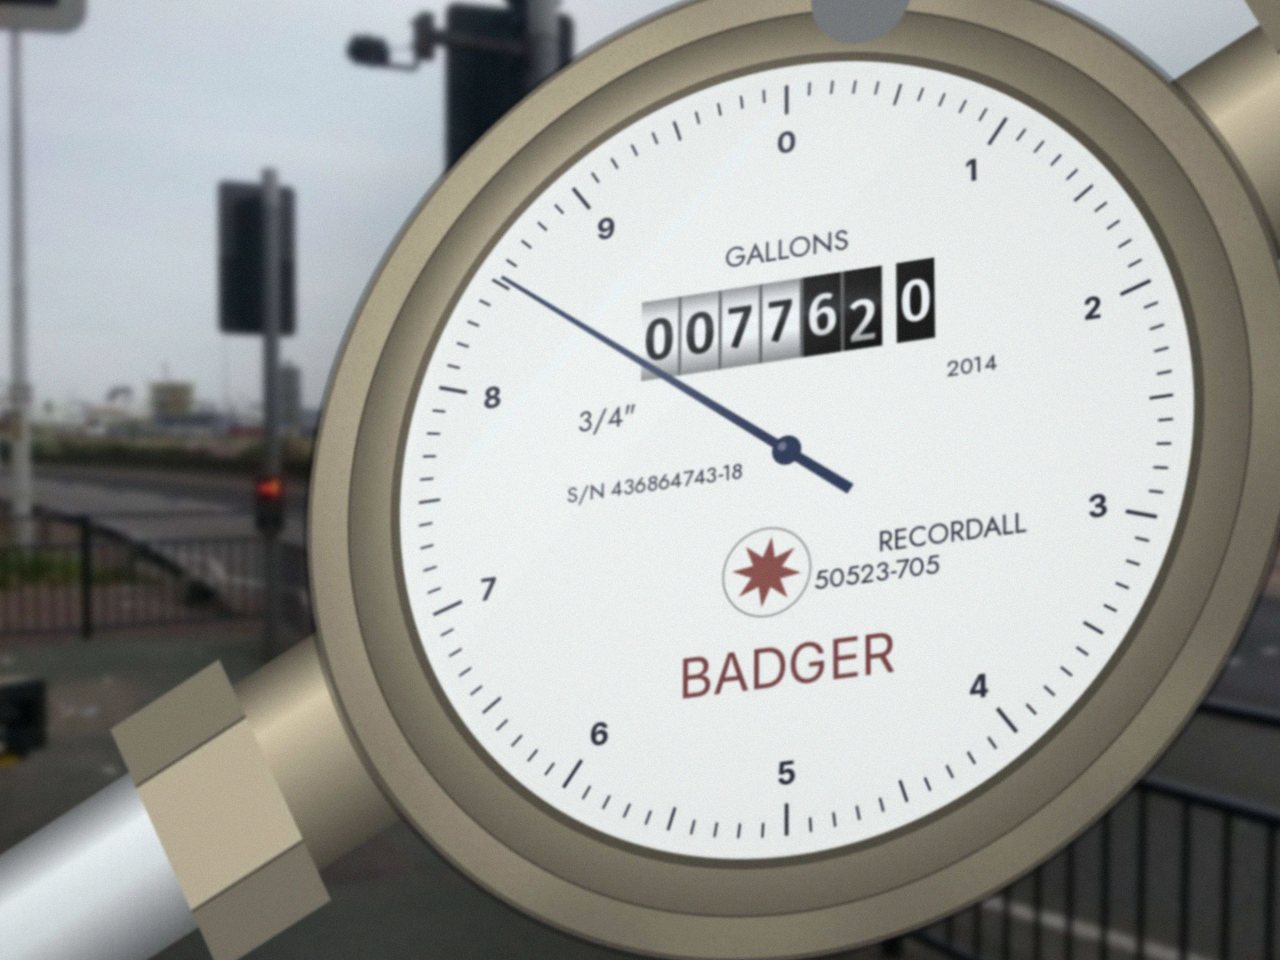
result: 77618.5 gal
